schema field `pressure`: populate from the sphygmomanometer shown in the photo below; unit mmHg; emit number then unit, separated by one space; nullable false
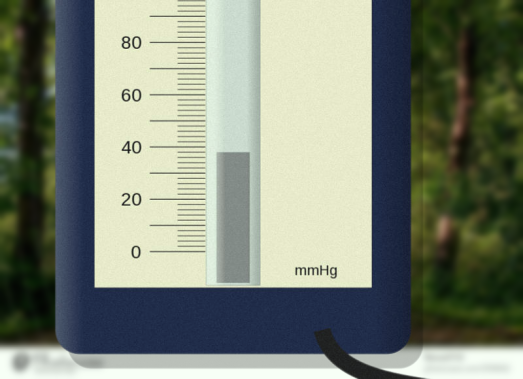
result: 38 mmHg
